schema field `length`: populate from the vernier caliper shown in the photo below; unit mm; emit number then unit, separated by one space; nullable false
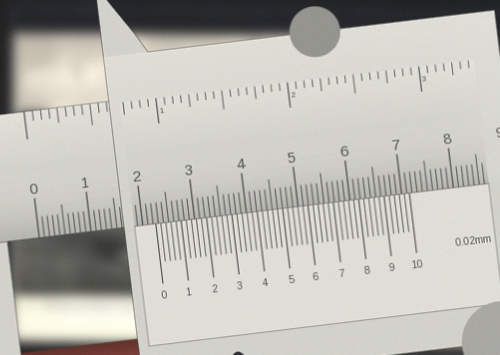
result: 22.5 mm
